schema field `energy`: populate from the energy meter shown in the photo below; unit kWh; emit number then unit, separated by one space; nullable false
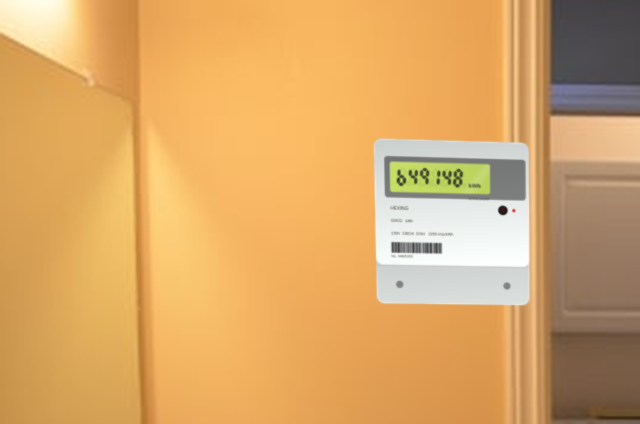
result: 649148 kWh
